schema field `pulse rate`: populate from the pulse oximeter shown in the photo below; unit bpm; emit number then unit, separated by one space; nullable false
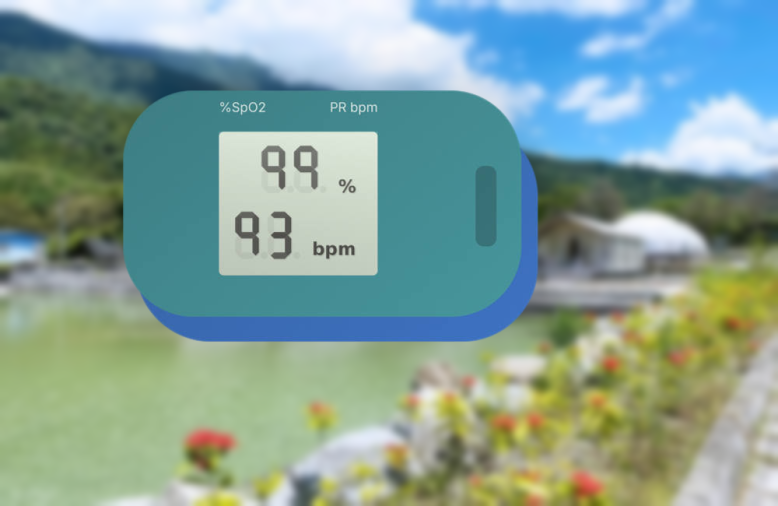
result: 93 bpm
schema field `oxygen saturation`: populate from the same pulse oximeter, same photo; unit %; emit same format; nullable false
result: 99 %
